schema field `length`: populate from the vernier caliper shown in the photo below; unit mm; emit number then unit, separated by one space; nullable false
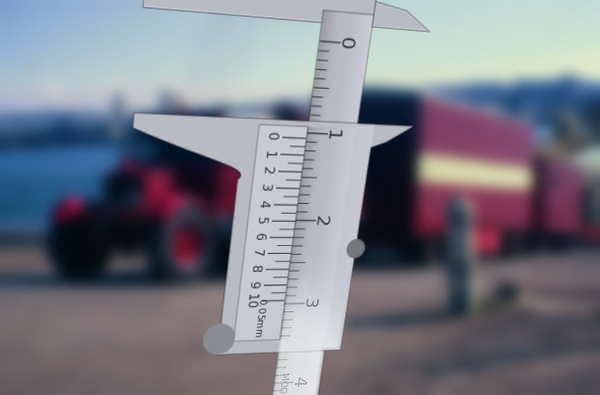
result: 10.6 mm
